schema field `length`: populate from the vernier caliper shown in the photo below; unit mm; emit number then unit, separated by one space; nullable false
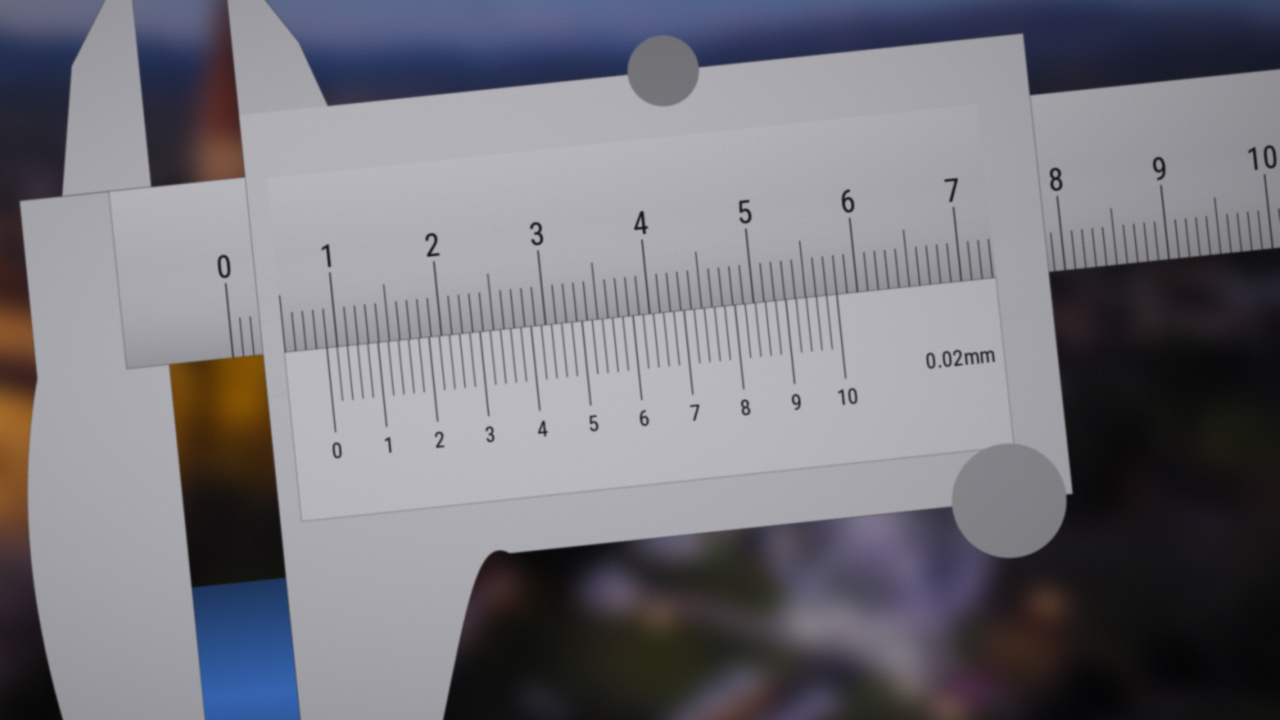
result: 9.0 mm
